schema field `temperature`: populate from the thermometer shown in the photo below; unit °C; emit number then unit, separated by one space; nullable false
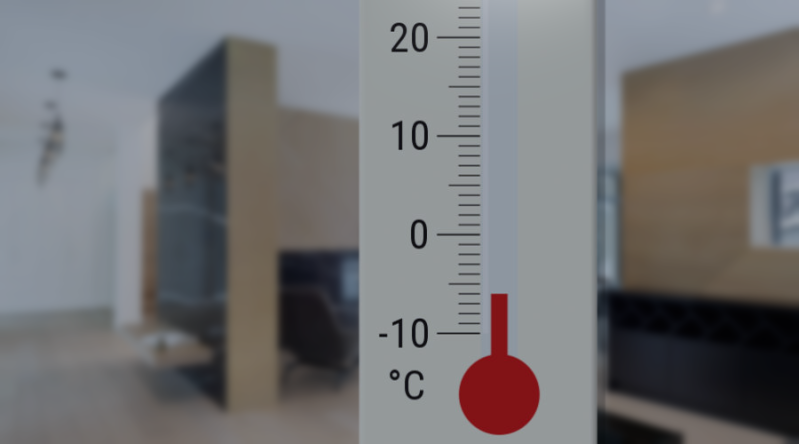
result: -6 °C
